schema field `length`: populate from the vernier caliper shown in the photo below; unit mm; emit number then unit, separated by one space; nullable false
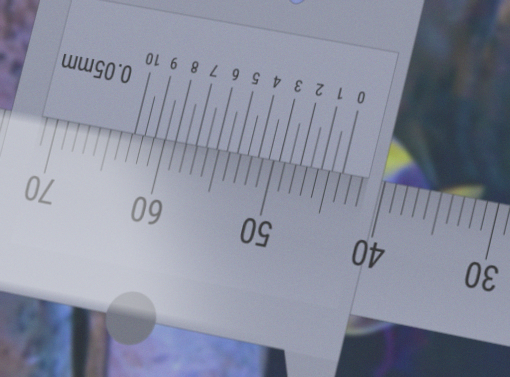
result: 43.8 mm
